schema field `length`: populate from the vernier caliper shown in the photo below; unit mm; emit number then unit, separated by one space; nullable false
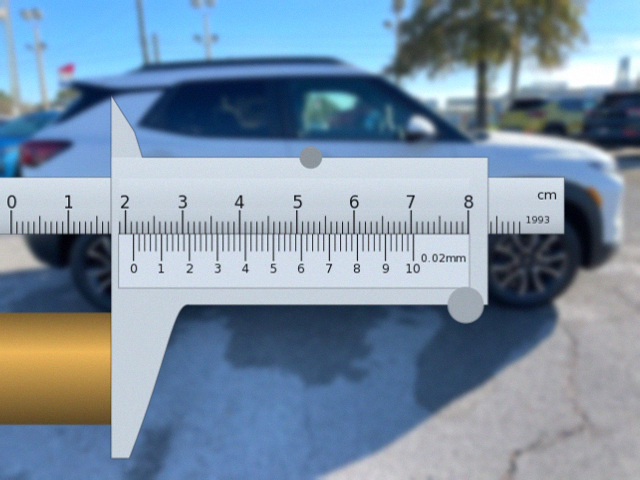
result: 21.4 mm
